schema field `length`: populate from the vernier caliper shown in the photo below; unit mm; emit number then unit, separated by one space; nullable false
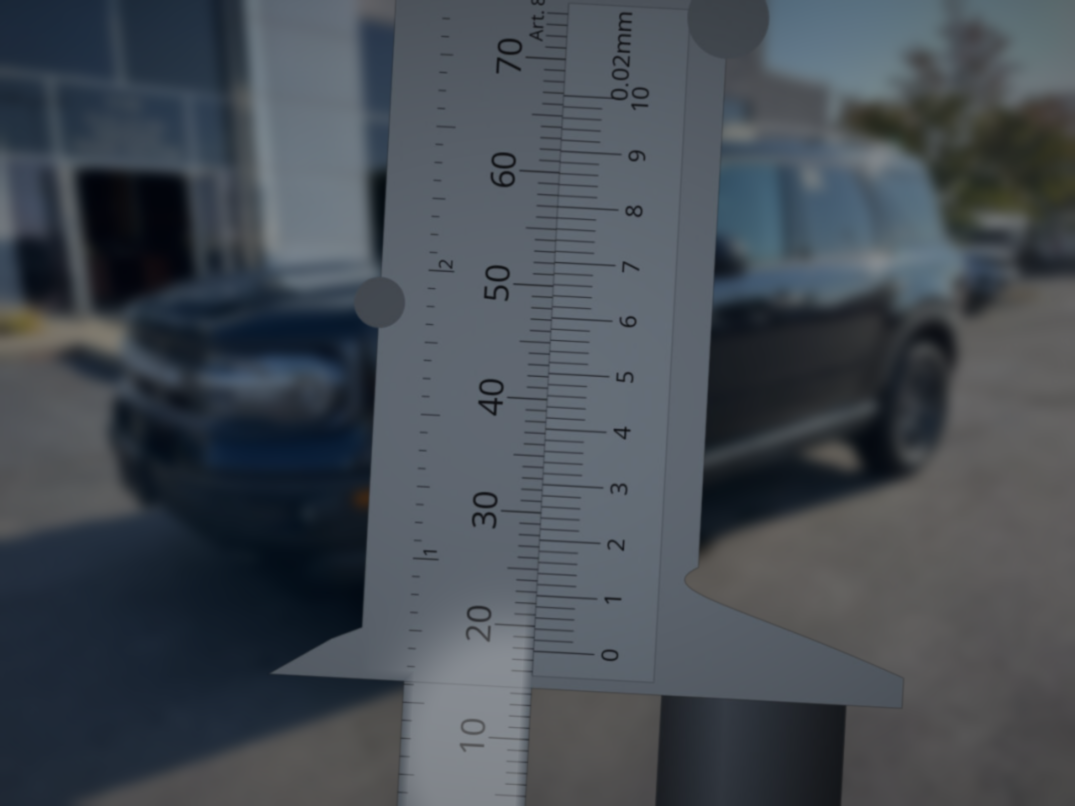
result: 17.8 mm
